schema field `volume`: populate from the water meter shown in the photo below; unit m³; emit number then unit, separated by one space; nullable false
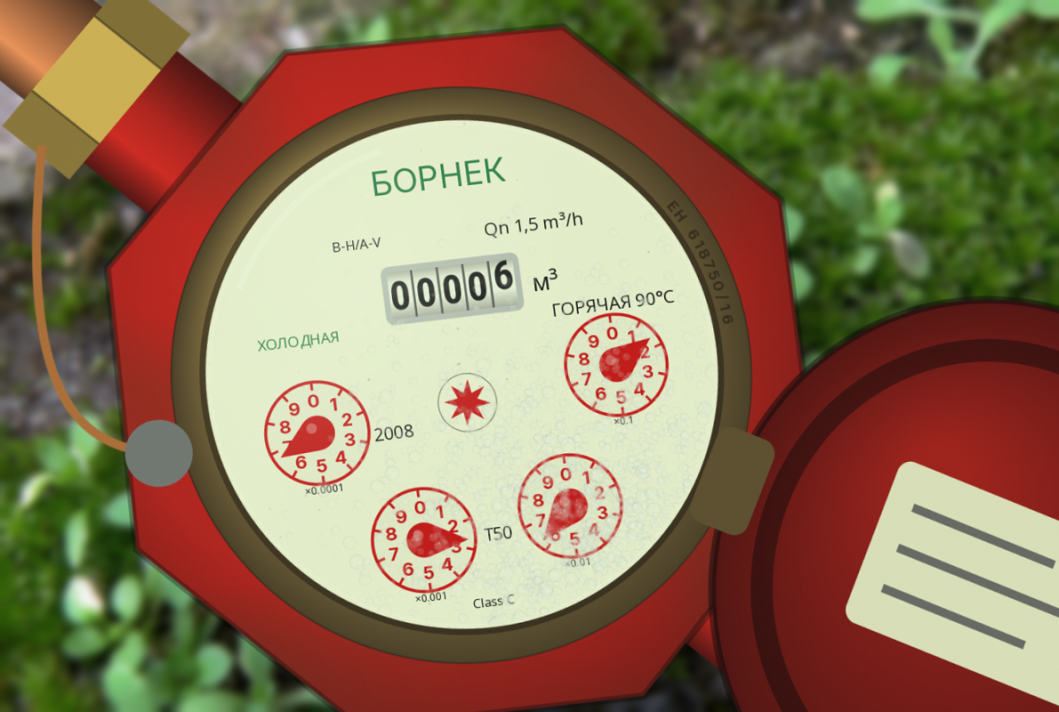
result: 6.1626 m³
